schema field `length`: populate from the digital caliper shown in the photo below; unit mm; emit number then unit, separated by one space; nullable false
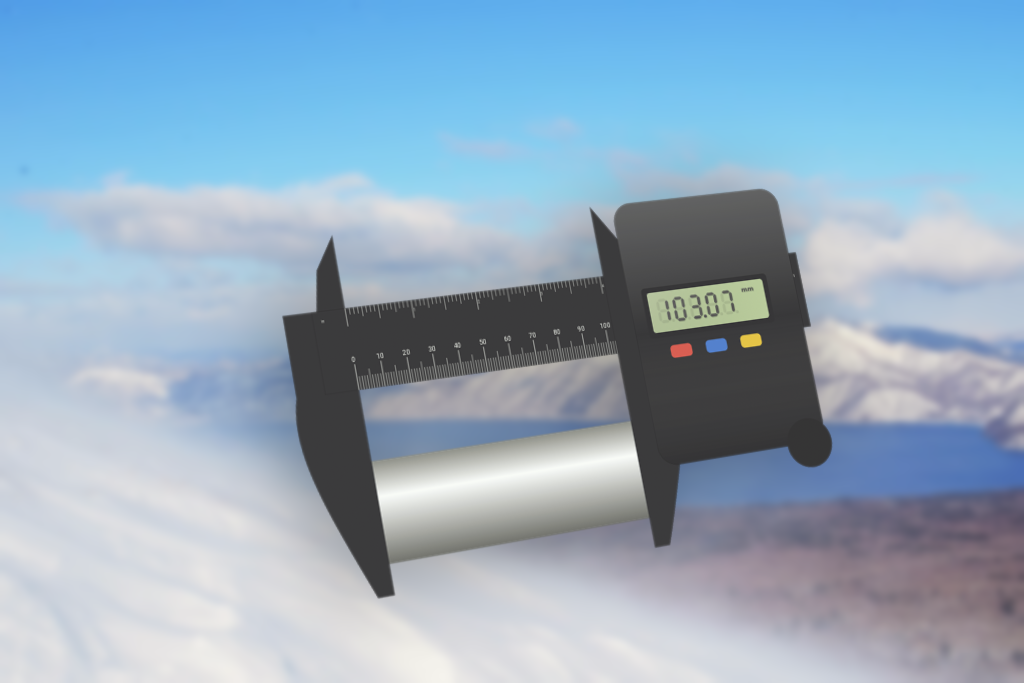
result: 103.07 mm
